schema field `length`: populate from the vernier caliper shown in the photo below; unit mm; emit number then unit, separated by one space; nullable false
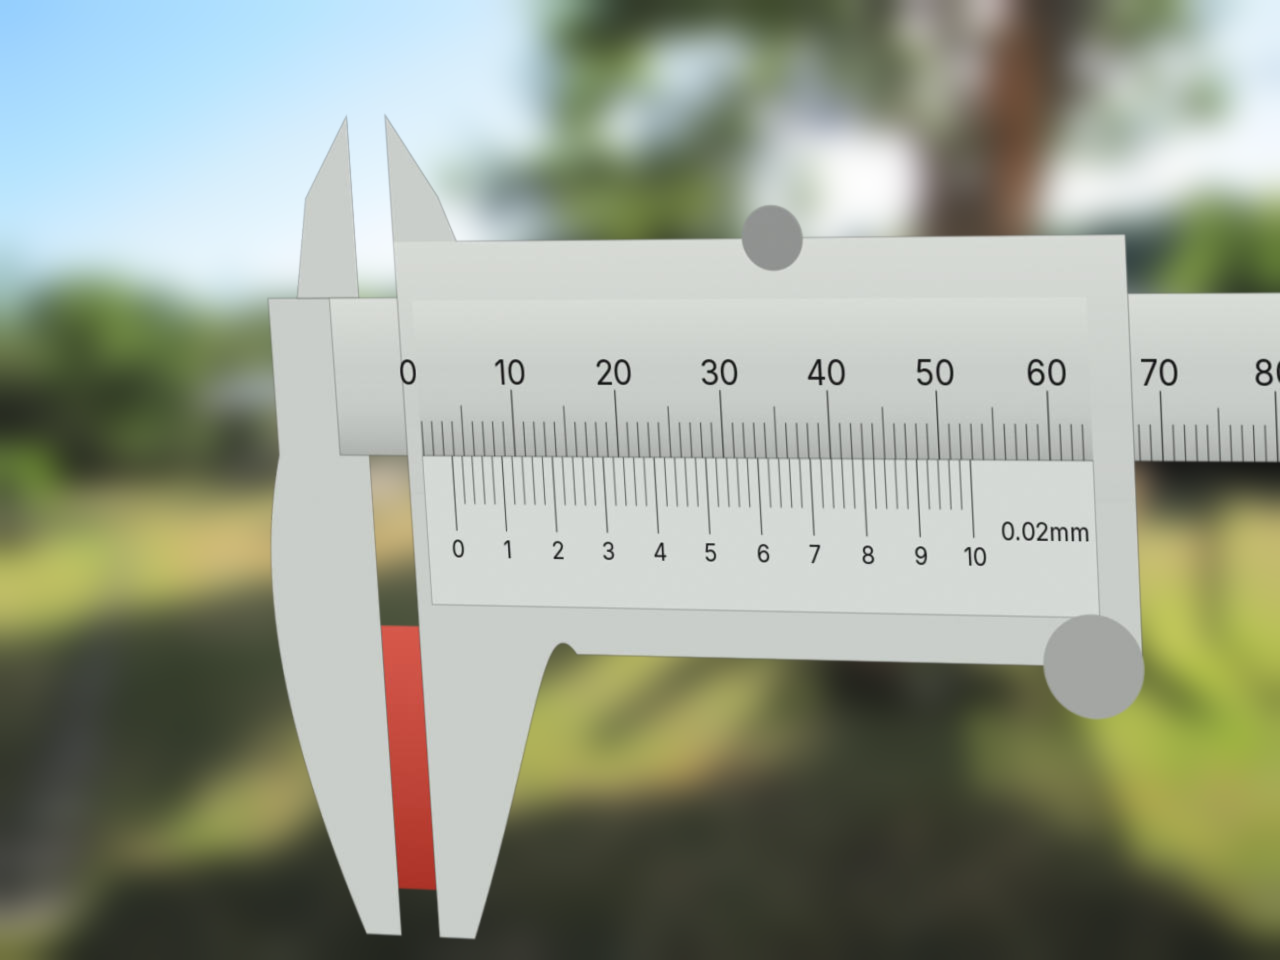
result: 3.8 mm
